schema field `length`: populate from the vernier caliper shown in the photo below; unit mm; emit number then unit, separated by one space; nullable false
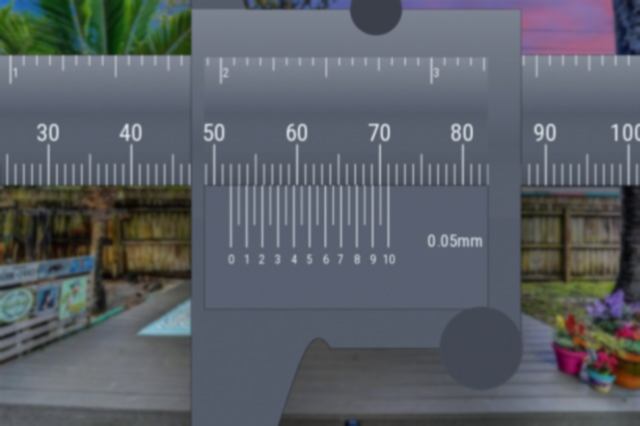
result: 52.0 mm
